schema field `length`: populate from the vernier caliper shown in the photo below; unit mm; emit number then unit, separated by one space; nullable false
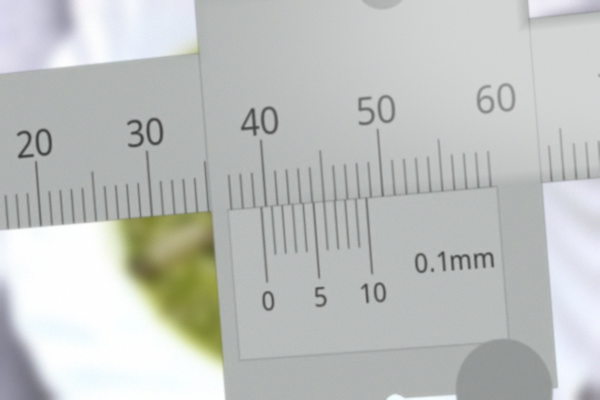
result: 39.6 mm
